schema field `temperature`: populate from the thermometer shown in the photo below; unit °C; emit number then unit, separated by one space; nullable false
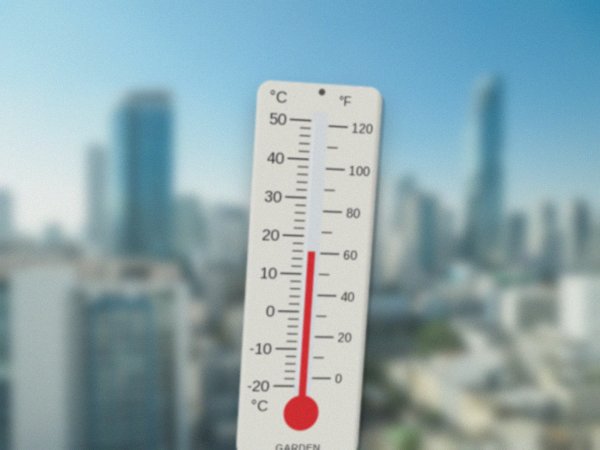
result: 16 °C
